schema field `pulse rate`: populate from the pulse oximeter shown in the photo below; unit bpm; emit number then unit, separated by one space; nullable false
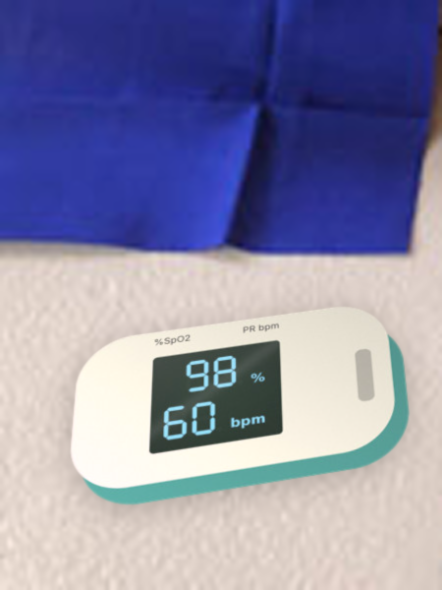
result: 60 bpm
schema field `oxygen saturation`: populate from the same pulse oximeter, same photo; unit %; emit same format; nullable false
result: 98 %
